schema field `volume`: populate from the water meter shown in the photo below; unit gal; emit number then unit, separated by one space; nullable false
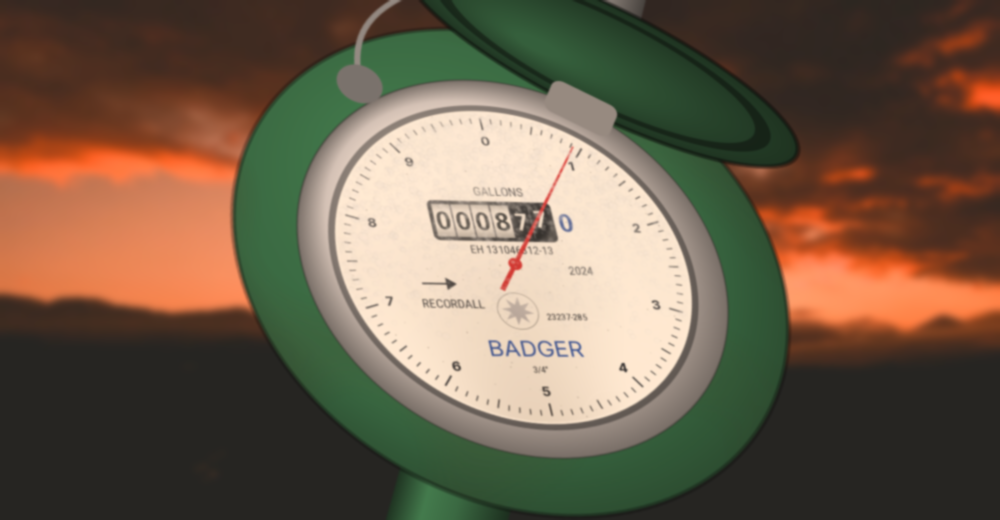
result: 8770.9 gal
